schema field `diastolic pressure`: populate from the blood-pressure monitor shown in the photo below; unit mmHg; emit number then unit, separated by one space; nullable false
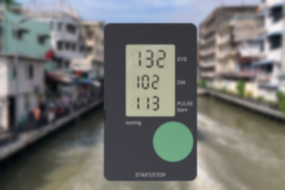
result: 102 mmHg
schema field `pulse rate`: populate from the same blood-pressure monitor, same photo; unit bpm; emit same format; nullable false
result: 113 bpm
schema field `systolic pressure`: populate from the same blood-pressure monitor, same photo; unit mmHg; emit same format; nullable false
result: 132 mmHg
